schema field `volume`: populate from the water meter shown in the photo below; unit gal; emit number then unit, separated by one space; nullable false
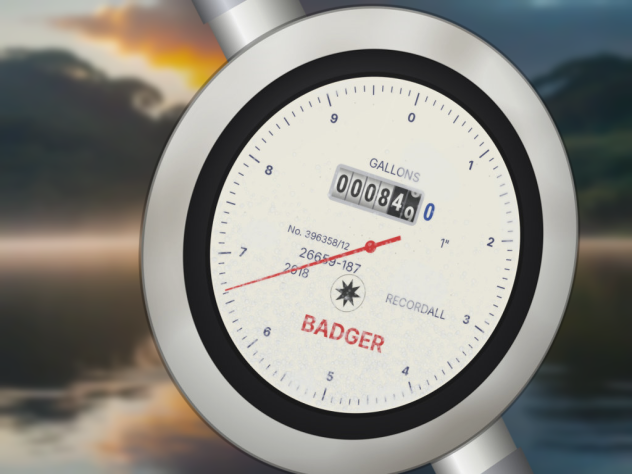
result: 8486.6 gal
